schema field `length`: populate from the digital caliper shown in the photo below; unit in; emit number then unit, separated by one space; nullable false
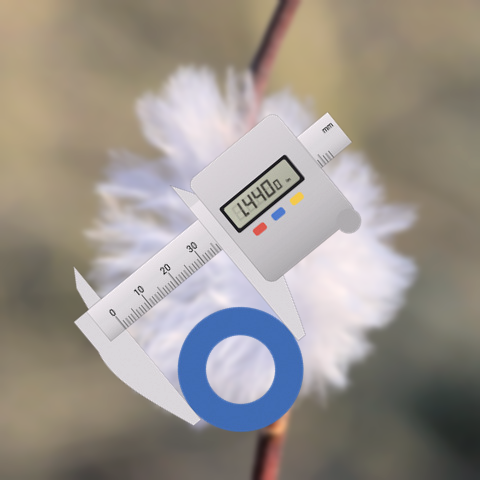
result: 1.4400 in
